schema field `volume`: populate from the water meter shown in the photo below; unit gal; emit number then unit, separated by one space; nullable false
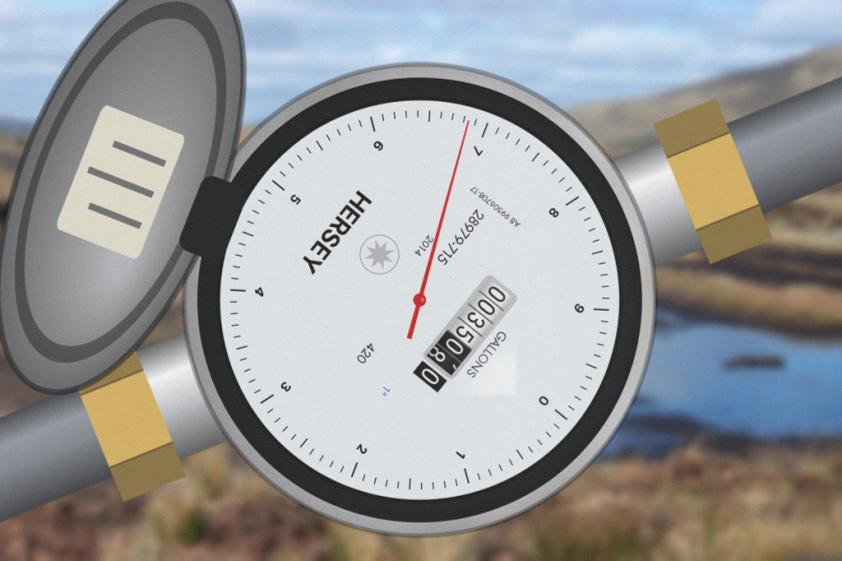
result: 35076.8 gal
